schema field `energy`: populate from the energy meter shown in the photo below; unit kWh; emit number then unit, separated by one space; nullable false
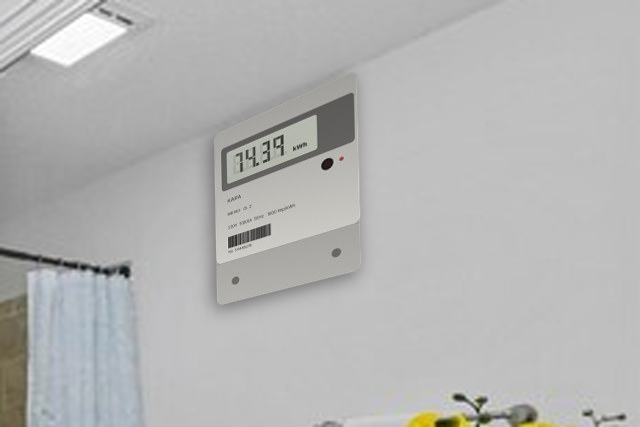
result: 74.39 kWh
